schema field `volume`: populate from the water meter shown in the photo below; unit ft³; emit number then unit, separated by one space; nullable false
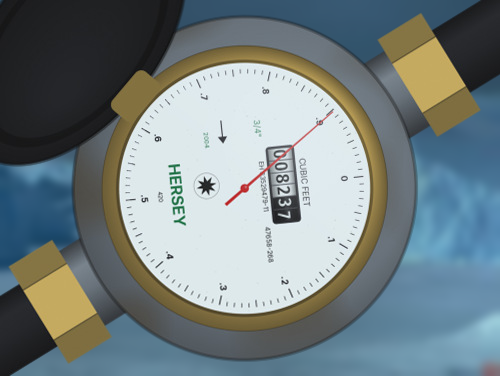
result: 8236.90 ft³
